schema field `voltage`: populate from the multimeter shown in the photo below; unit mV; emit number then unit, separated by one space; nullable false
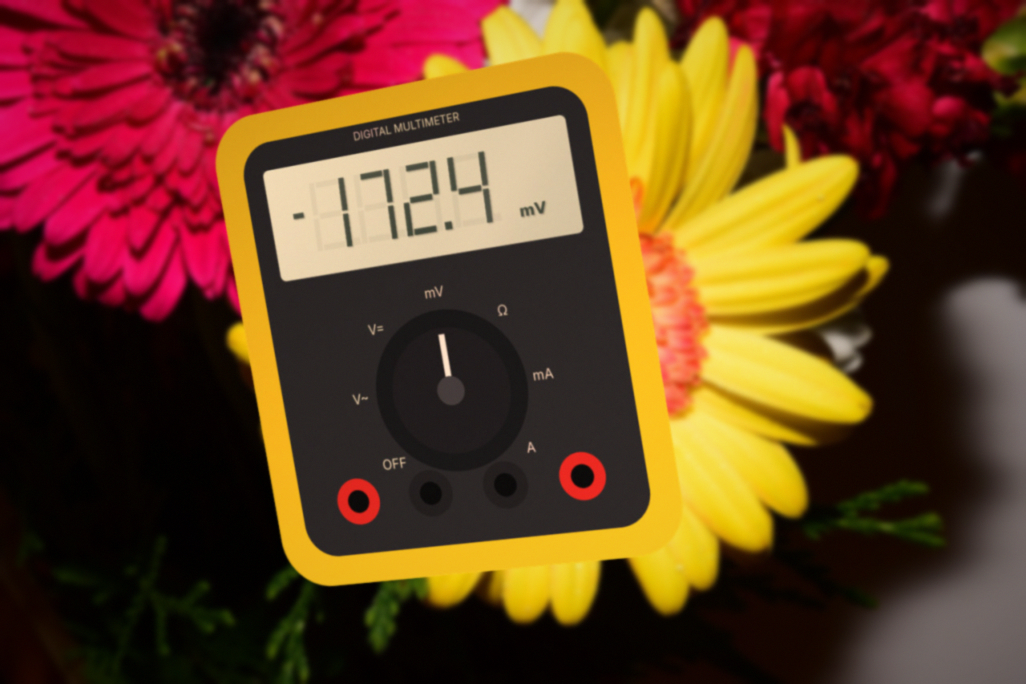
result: -172.4 mV
